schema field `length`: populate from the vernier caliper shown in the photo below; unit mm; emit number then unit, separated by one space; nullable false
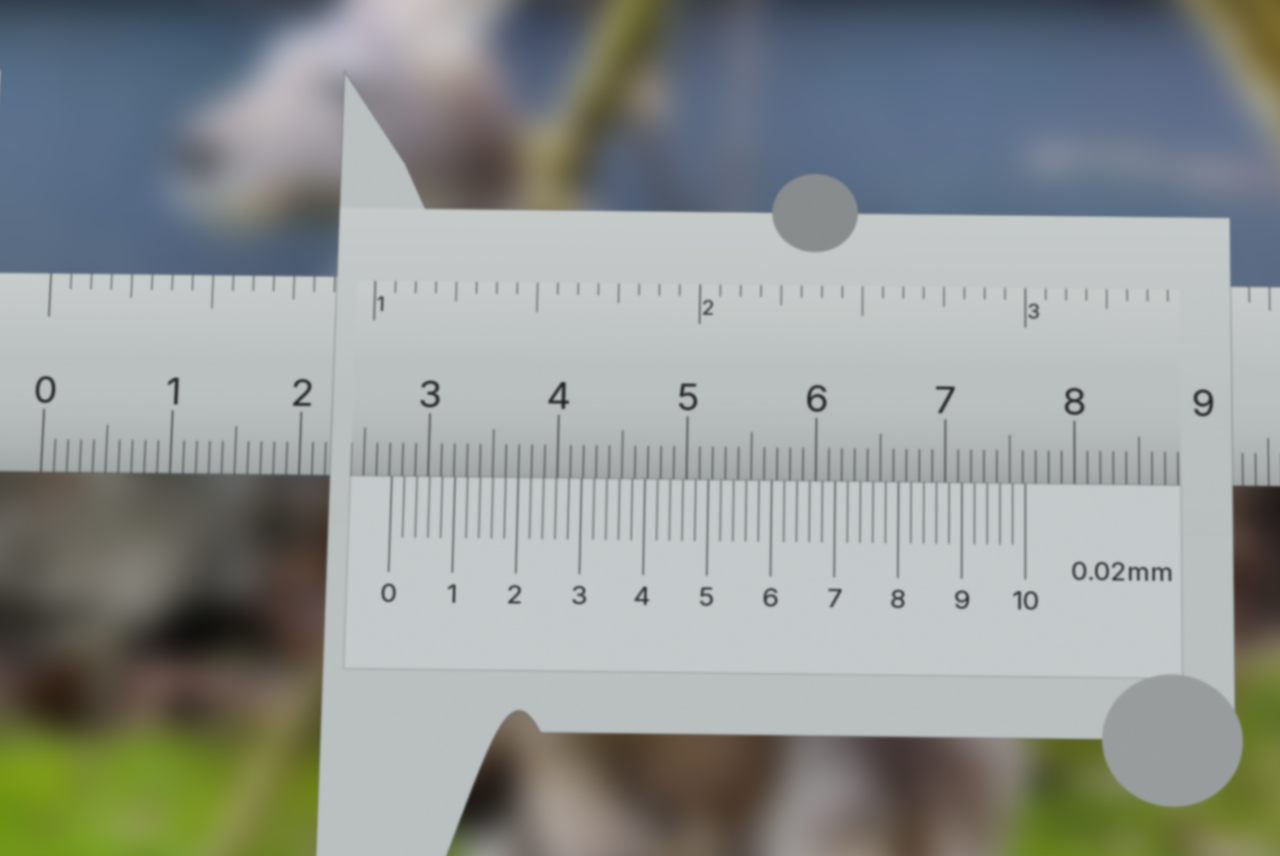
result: 27.2 mm
